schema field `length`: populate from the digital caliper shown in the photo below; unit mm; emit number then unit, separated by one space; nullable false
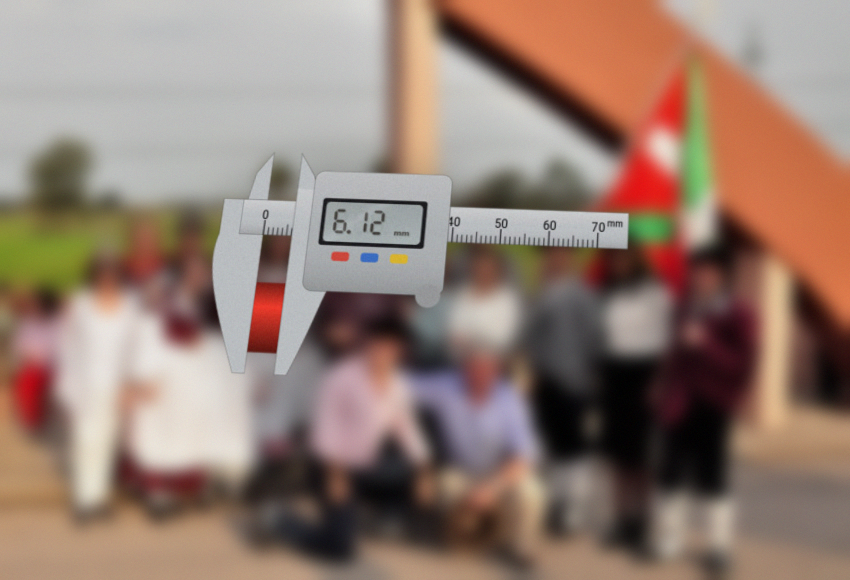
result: 6.12 mm
